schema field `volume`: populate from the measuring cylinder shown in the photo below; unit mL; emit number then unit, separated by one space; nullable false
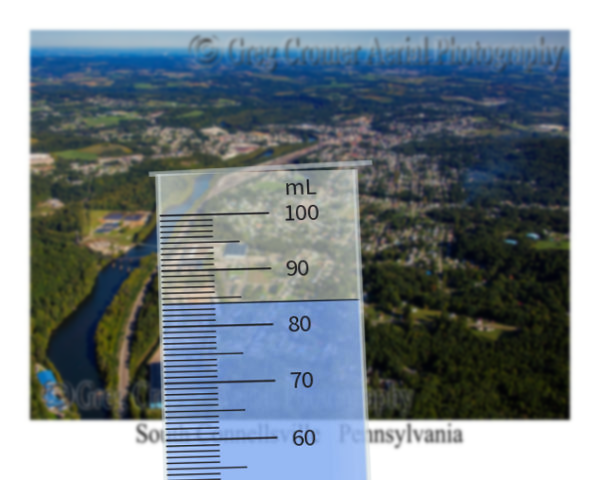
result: 84 mL
